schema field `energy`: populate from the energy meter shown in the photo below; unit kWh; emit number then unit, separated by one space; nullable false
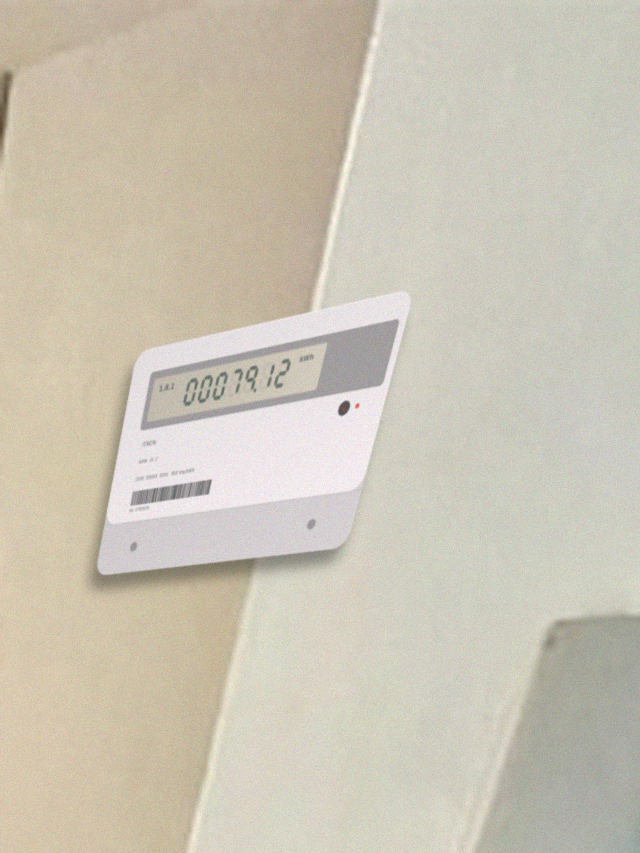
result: 79.12 kWh
